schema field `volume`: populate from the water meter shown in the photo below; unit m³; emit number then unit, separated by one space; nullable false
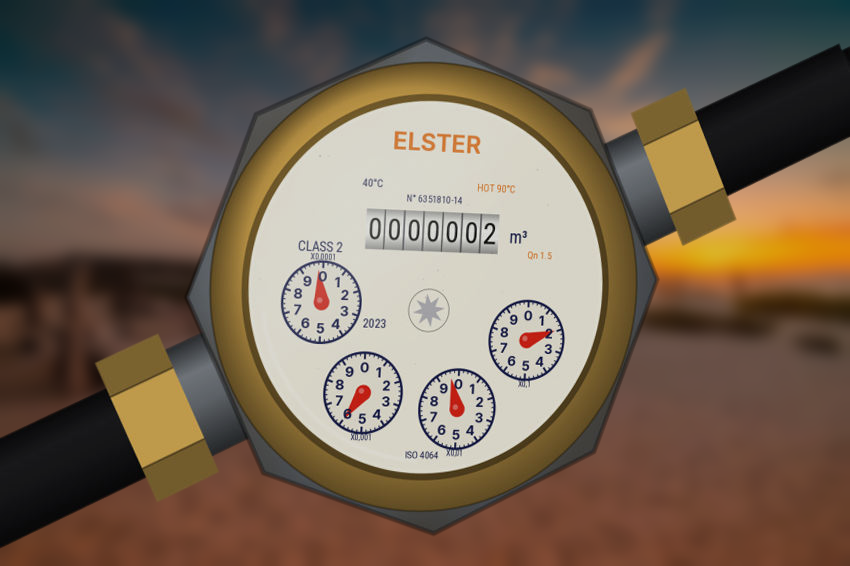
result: 2.1959 m³
